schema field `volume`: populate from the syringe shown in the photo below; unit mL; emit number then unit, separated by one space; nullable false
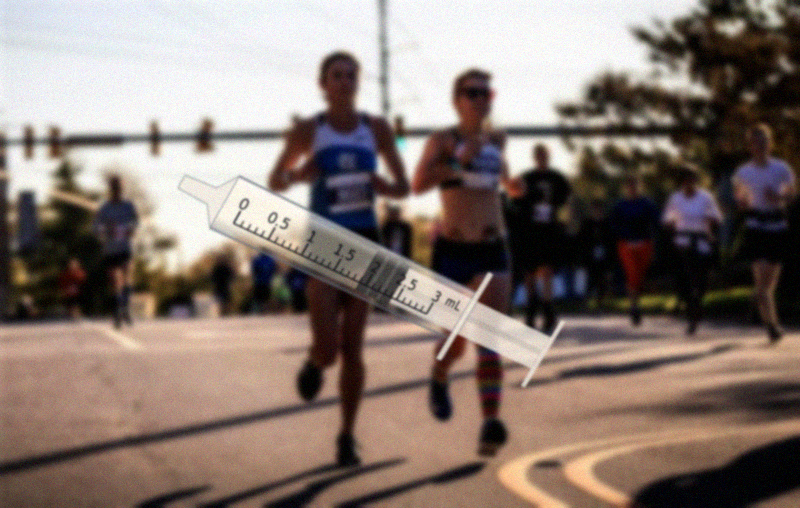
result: 1.9 mL
